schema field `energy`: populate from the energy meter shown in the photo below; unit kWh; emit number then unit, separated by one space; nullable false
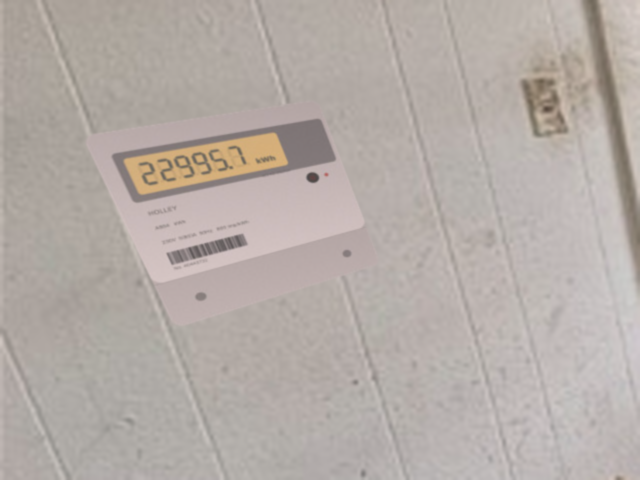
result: 22995.7 kWh
